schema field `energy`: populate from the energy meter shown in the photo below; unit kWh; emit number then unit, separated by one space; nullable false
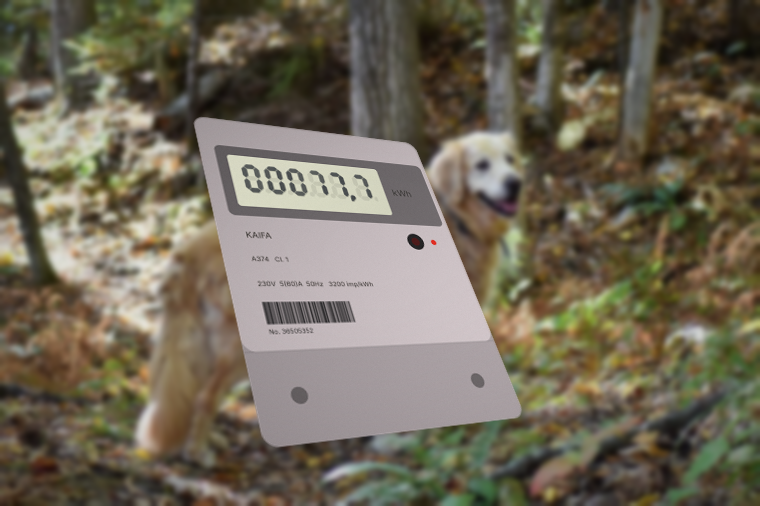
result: 77.7 kWh
